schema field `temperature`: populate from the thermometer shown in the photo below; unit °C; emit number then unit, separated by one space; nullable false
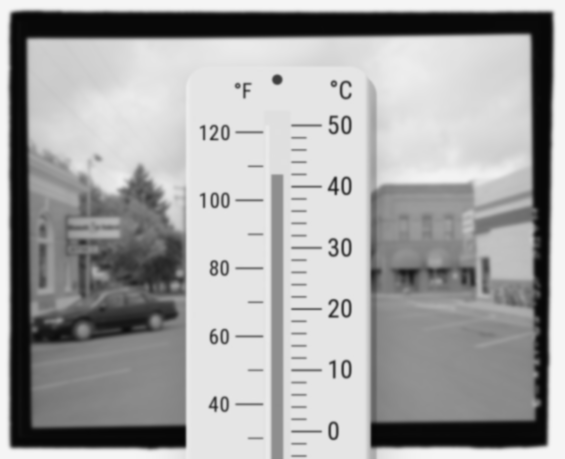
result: 42 °C
